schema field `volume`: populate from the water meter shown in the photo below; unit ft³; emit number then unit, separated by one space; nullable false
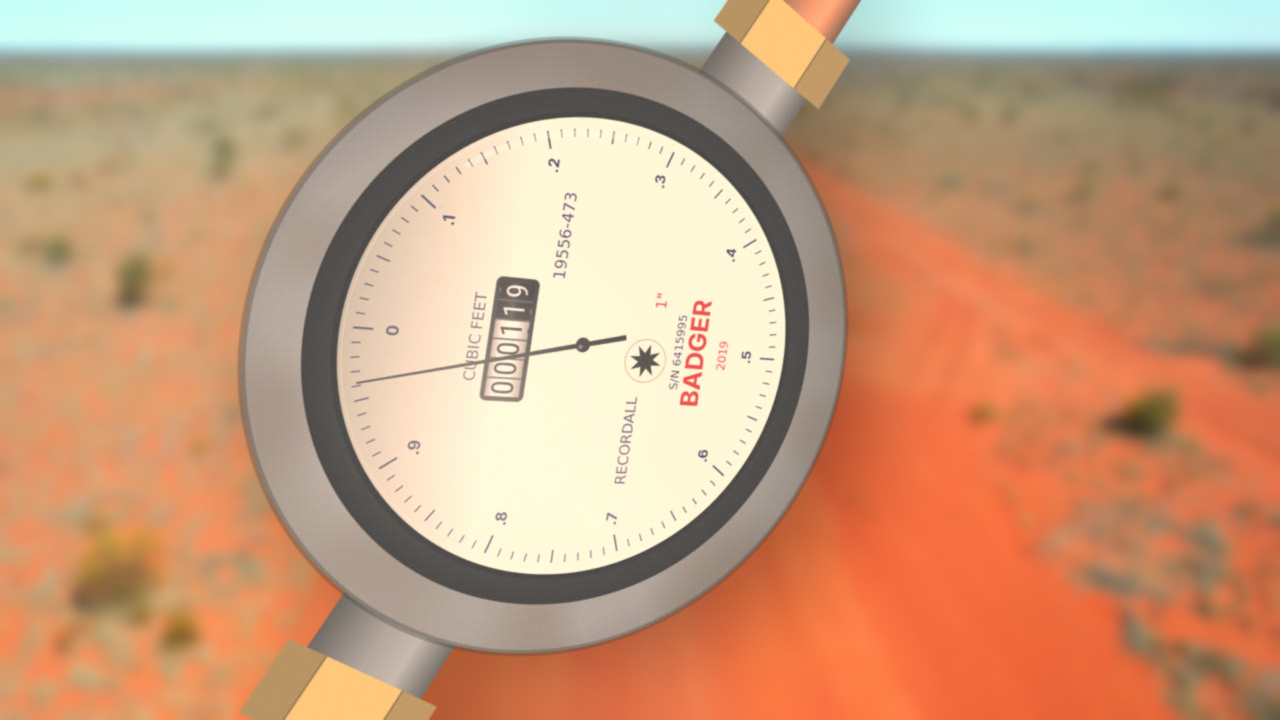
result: 118.96 ft³
